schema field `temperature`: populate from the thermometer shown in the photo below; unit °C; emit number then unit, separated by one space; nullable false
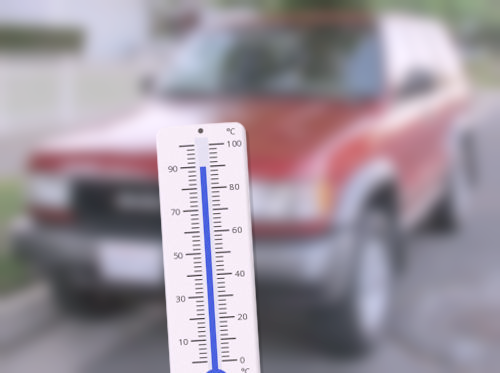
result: 90 °C
